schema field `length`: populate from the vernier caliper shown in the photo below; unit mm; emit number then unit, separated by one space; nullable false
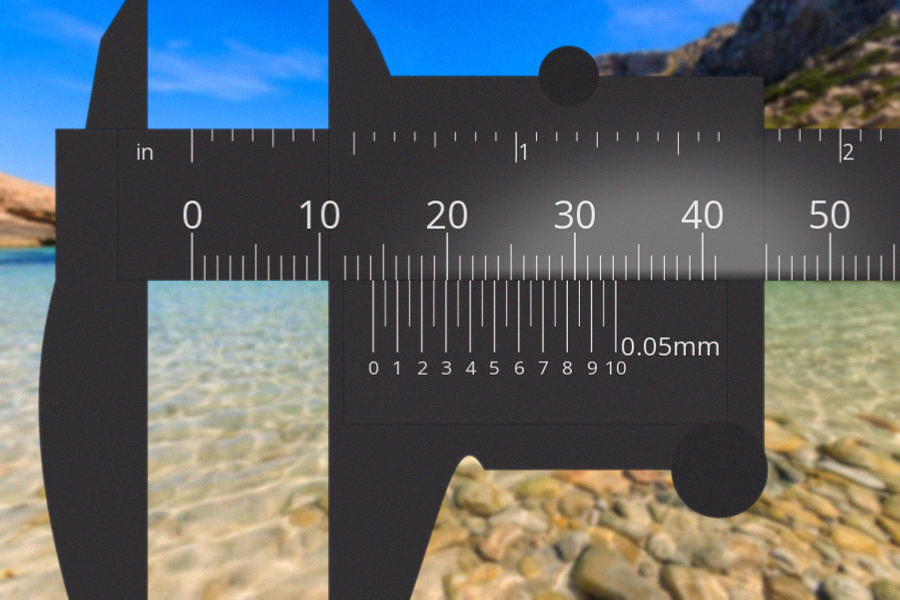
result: 14.2 mm
